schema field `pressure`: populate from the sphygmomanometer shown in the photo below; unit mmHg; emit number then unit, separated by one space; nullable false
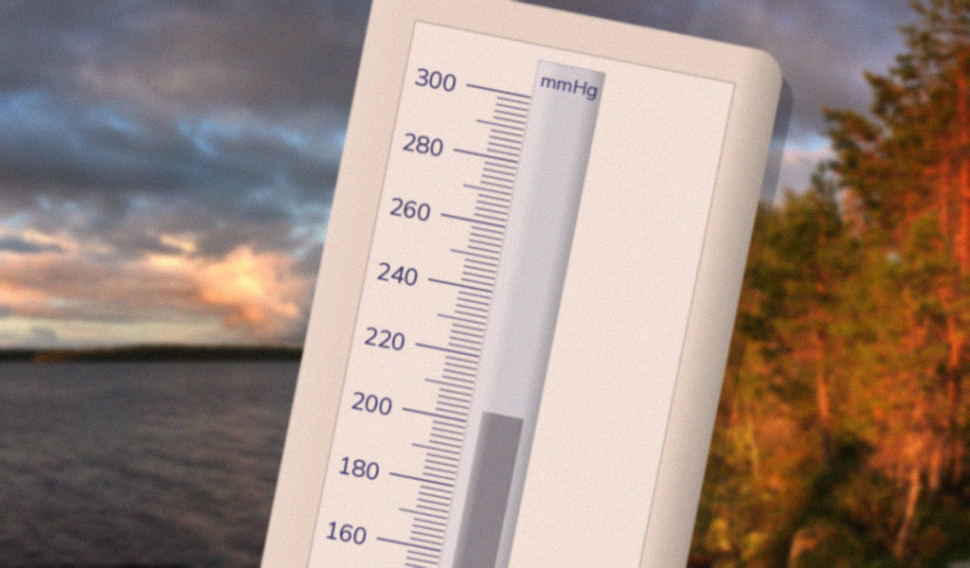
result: 204 mmHg
